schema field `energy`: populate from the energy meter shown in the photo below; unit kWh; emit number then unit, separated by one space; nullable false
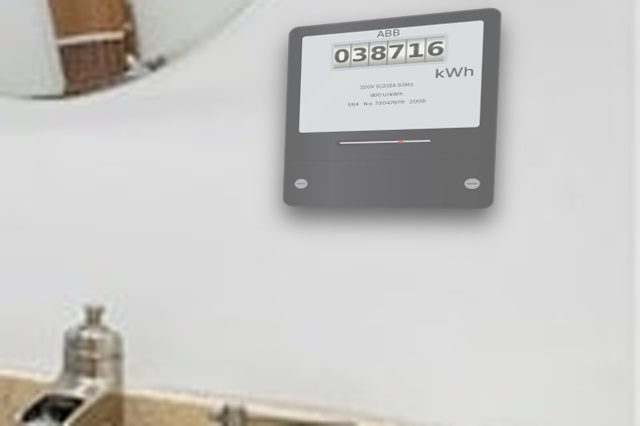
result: 38716 kWh
